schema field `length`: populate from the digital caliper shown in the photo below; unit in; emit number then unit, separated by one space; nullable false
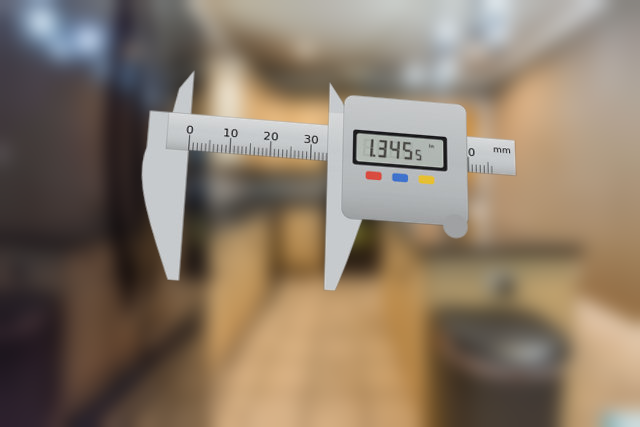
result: 1.3455 in
